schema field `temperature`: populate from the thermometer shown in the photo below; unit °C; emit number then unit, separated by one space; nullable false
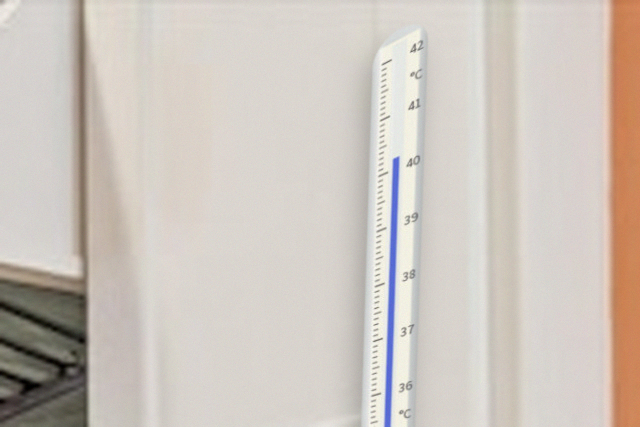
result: 40.2 °C
